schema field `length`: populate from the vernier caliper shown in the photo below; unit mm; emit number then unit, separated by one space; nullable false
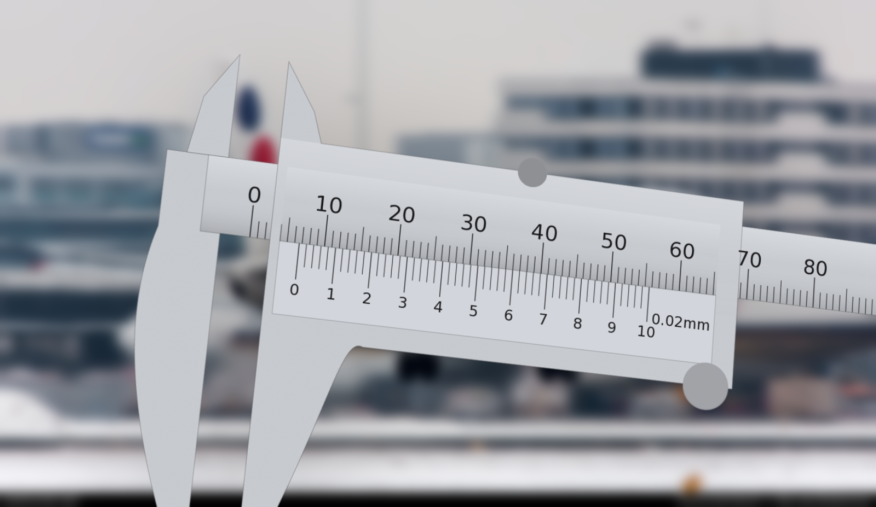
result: 6.6 mm
